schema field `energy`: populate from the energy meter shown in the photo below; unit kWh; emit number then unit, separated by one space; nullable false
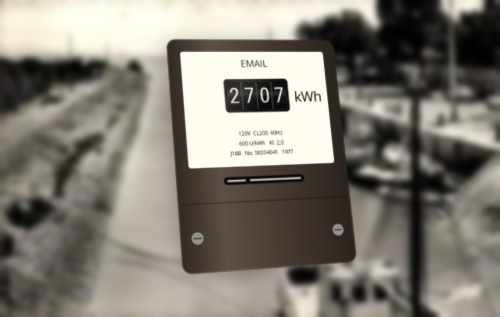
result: 2707 kWh
